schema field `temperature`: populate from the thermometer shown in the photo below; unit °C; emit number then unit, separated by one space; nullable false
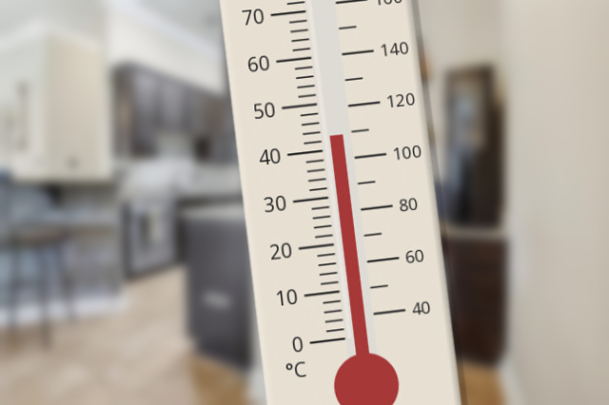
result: 43 °C
